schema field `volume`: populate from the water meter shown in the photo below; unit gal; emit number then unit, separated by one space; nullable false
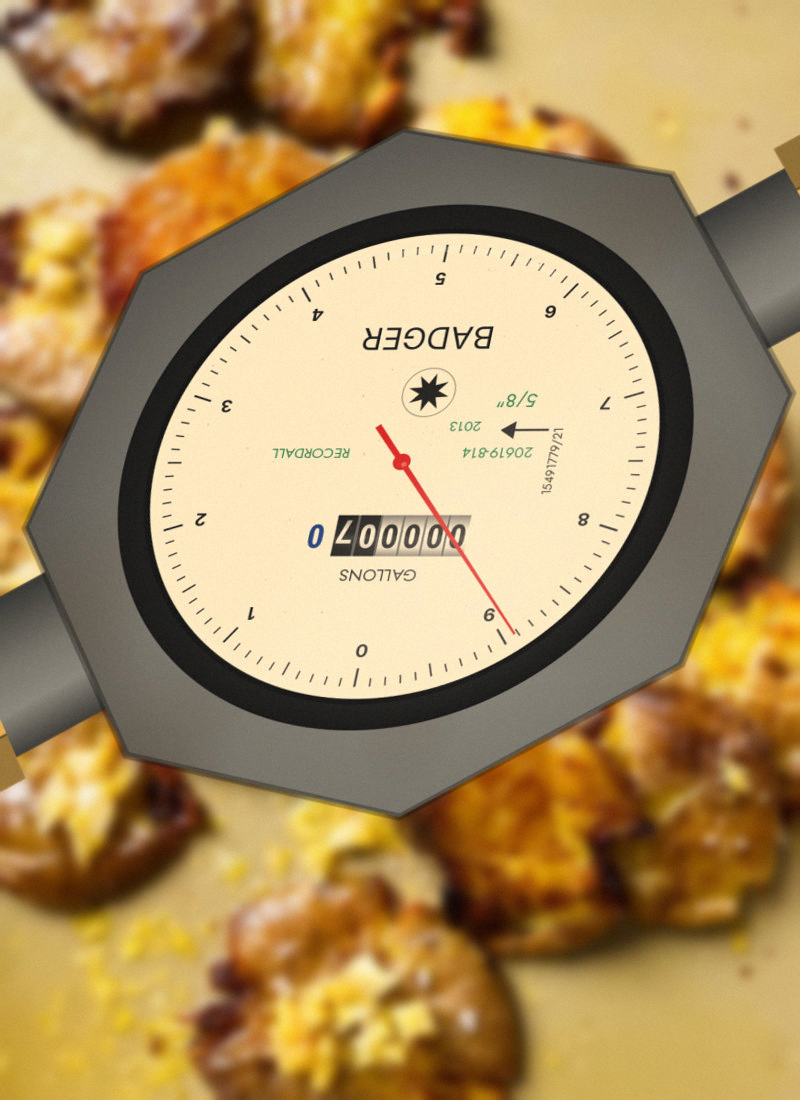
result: 68.9 gal
